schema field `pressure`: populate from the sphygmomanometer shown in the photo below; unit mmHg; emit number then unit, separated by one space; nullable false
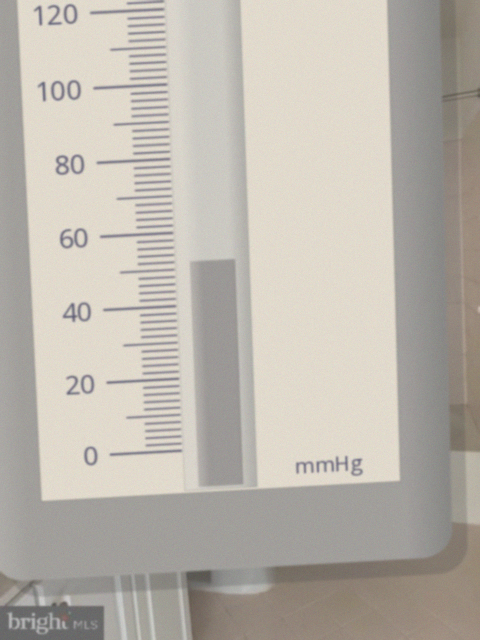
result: 52 mmHg
